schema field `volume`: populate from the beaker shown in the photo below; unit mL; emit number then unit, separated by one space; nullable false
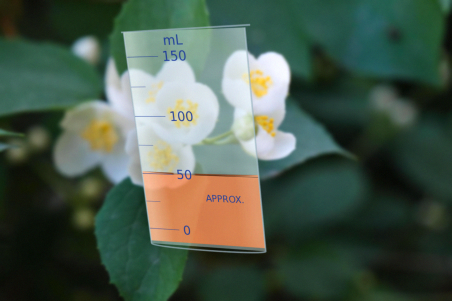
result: 50 mL
